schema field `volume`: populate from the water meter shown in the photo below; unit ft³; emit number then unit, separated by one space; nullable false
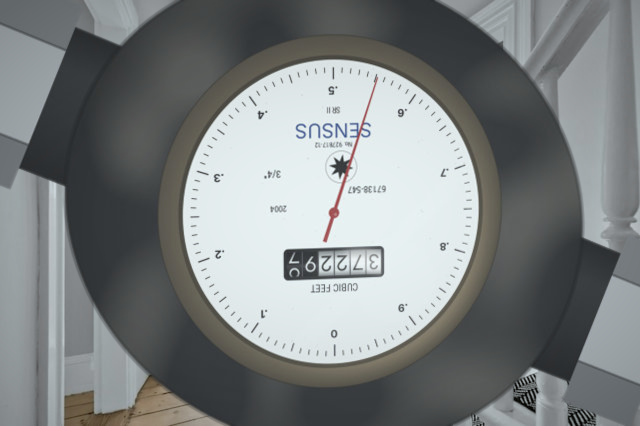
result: 372296.55 ft³
